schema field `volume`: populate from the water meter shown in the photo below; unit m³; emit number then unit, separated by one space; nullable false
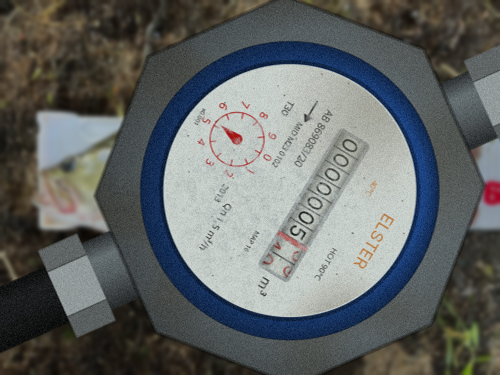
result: 5.395 m³
